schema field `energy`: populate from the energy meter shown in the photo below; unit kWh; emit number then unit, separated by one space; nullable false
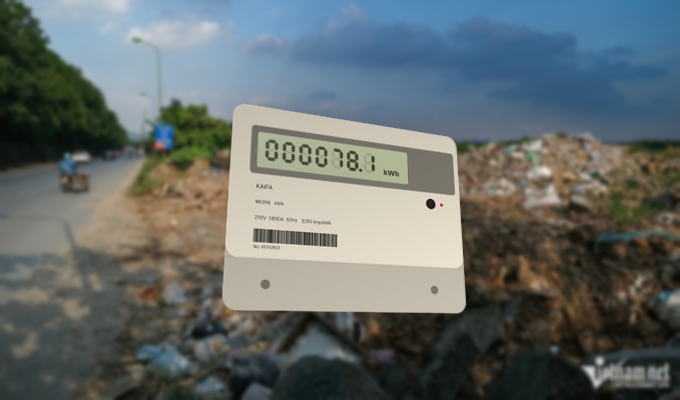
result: 78.1 kWh
